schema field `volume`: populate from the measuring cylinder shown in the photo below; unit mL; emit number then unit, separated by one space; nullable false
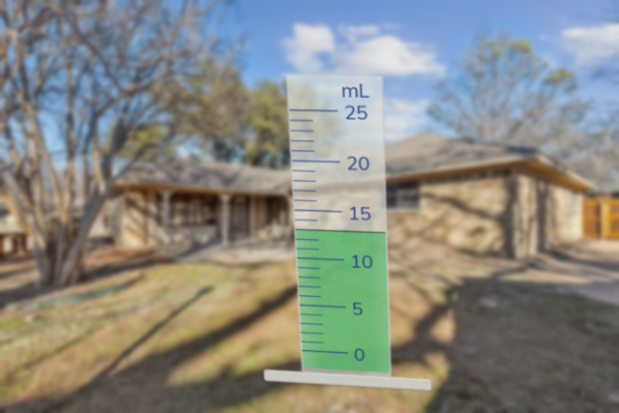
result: 13 mL
